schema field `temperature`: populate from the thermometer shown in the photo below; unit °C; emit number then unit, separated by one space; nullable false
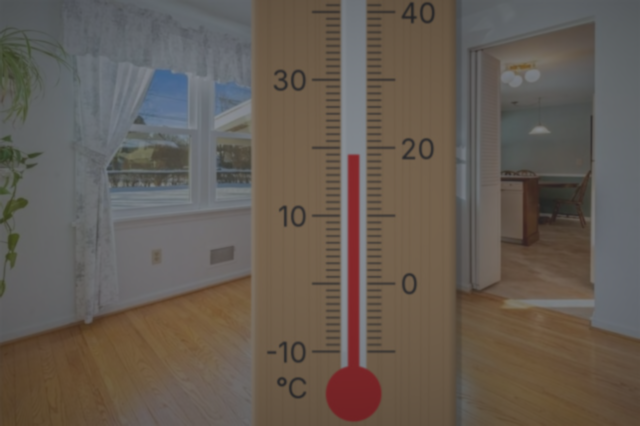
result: 19 °C
